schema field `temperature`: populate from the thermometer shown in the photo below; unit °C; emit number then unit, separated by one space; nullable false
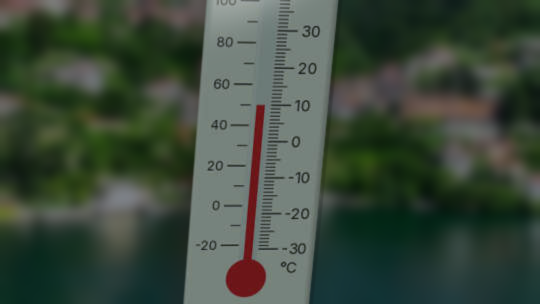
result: 10 °C
